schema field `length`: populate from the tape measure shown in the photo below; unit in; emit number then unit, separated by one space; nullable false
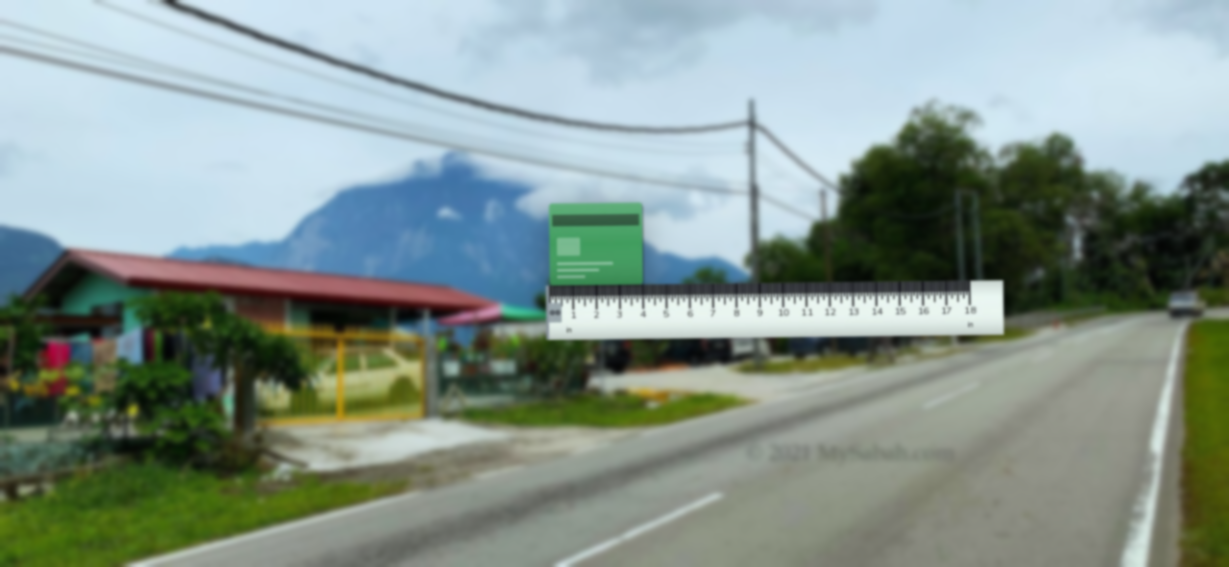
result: 4 in
